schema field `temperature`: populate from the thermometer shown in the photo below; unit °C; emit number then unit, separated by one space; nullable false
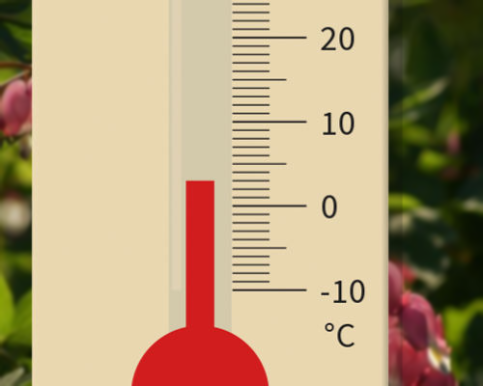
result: 3 °C
